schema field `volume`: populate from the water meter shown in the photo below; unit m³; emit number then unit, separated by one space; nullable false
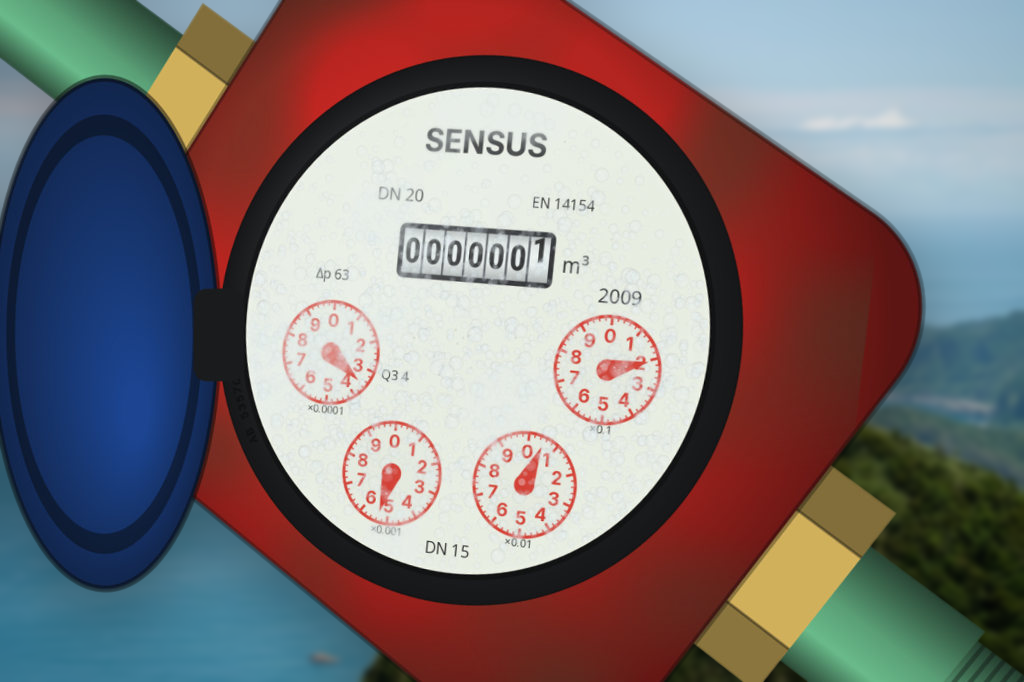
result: 1.2053 m³
